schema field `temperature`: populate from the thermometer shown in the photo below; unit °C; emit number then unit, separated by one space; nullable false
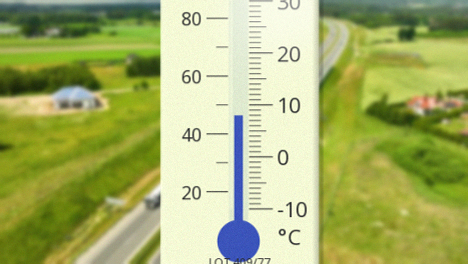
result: 8 °C
